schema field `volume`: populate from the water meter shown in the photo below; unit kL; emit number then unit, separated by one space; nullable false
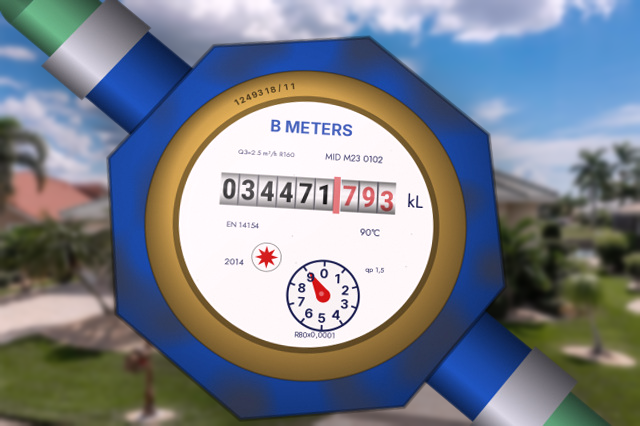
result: 34471.7929 kL
